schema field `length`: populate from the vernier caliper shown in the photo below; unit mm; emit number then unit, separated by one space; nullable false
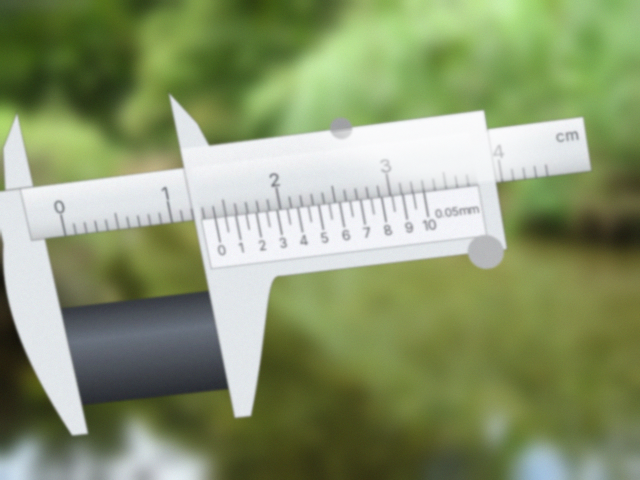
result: 14.0 mm
